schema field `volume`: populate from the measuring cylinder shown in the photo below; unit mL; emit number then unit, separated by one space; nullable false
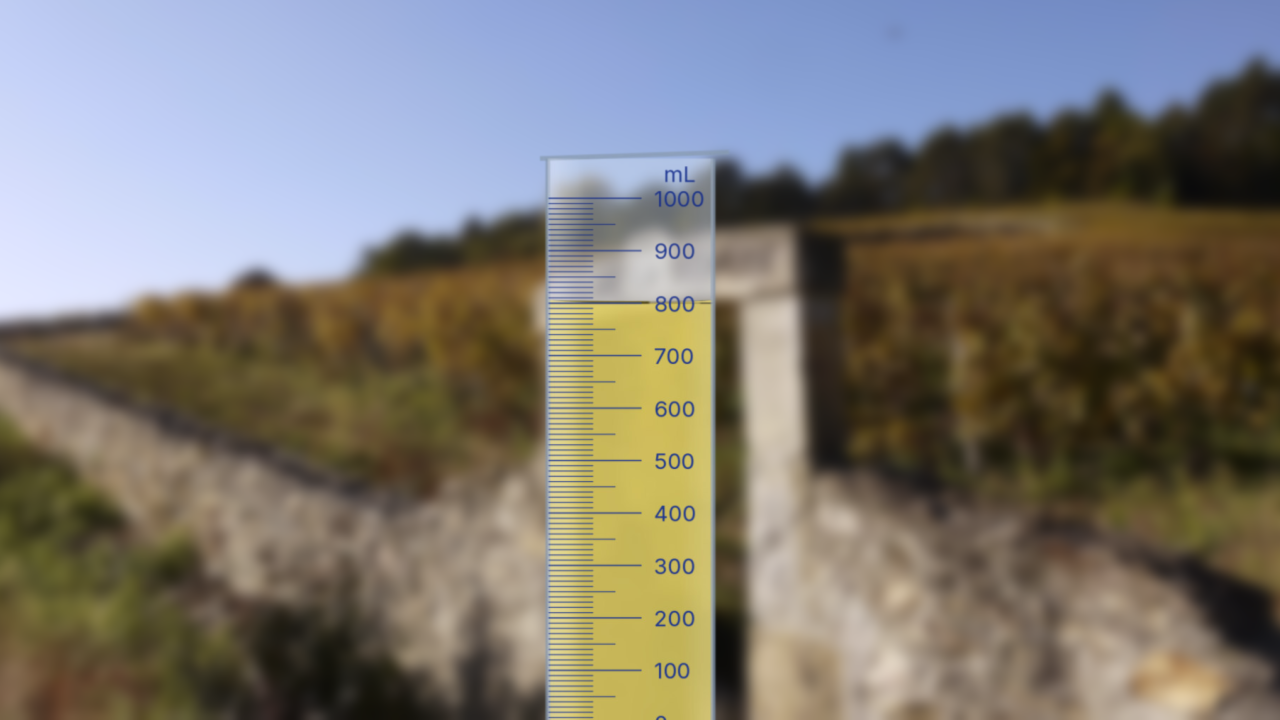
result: 800 mL
